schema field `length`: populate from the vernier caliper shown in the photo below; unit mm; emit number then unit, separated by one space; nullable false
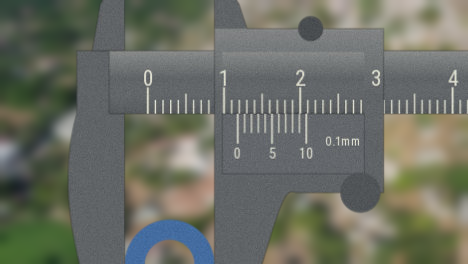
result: 11.8 mm
